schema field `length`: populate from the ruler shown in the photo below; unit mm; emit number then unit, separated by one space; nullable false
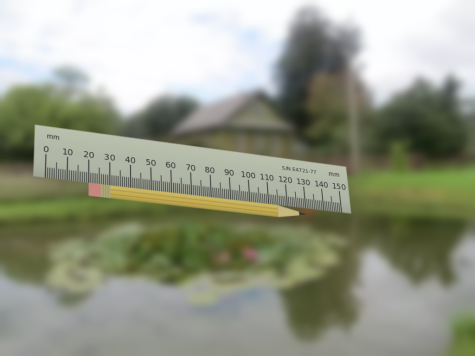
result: 110 mm
